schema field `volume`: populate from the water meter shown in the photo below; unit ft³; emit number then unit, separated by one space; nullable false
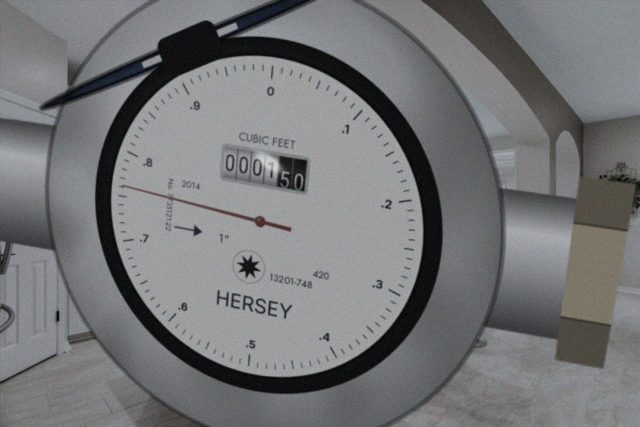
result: 149.76 ft³
